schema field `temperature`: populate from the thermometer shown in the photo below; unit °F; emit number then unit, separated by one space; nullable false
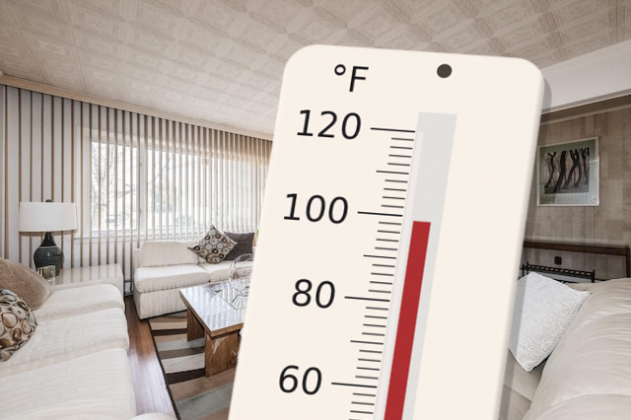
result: 99 °F
